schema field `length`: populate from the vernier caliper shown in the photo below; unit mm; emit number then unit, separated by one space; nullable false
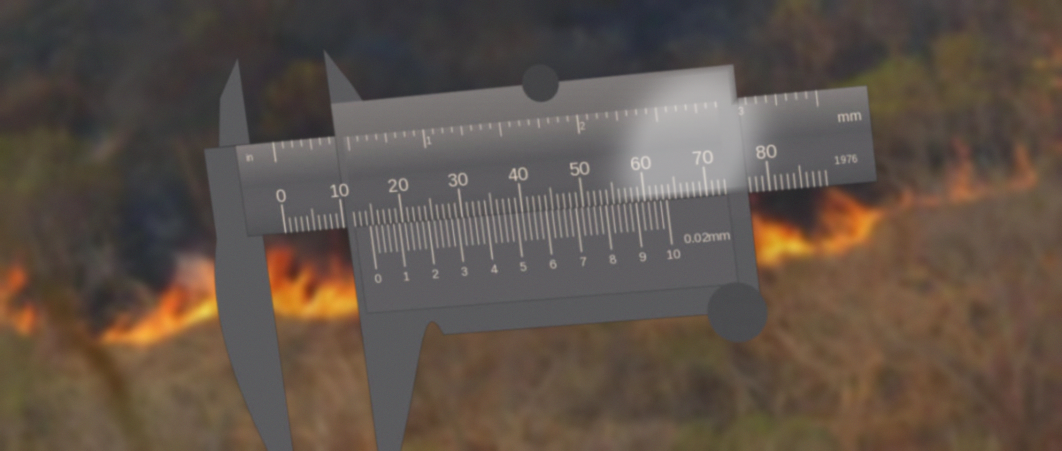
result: 14.5 mm
